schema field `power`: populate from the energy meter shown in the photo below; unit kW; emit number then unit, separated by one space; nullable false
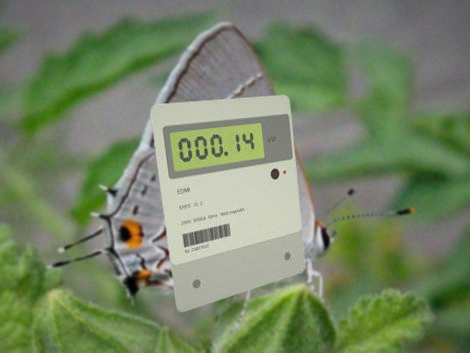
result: 0.14 kW
